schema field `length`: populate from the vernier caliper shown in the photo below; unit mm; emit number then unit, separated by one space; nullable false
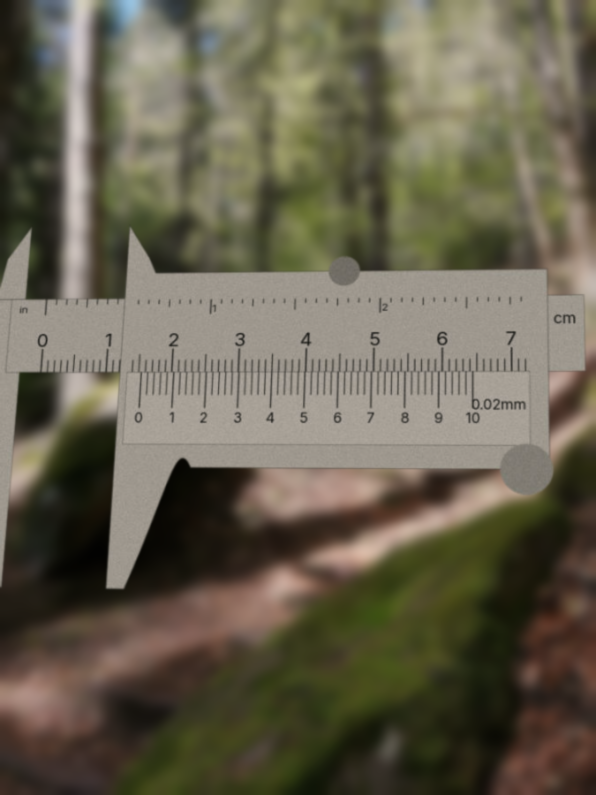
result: 15.4 mm
